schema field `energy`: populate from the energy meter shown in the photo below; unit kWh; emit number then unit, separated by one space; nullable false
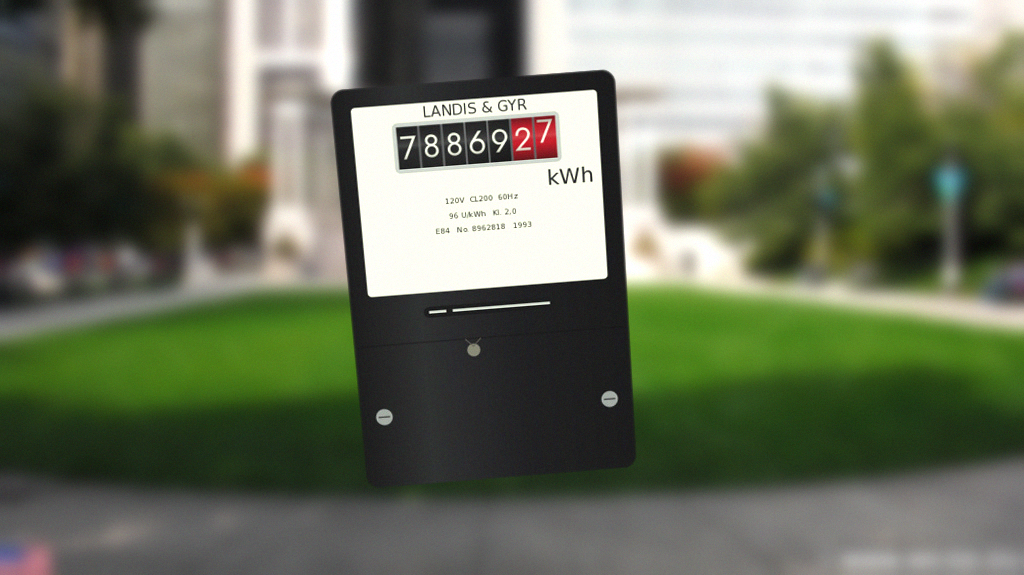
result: 78869.27 kWh
